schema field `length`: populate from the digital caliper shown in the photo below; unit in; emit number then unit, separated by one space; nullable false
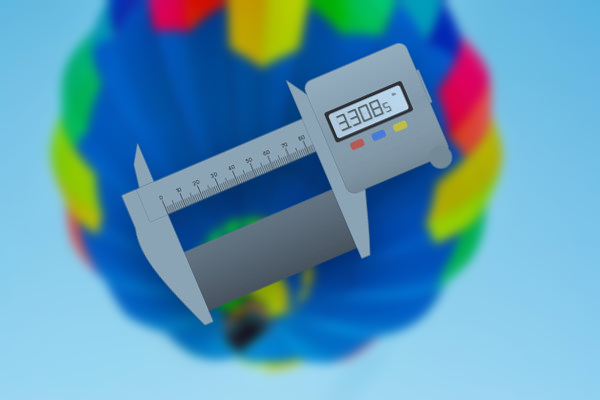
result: 3.3085 in
